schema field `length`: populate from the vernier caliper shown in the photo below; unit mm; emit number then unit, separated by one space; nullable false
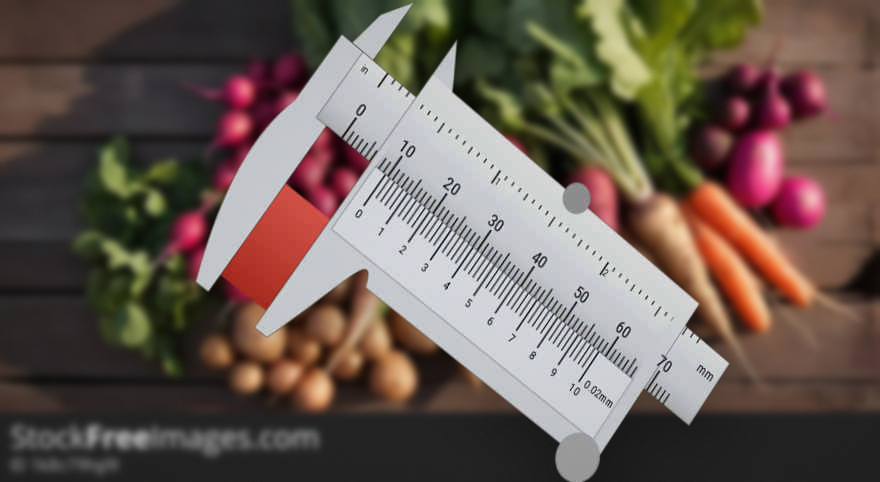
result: 9.5 mm
